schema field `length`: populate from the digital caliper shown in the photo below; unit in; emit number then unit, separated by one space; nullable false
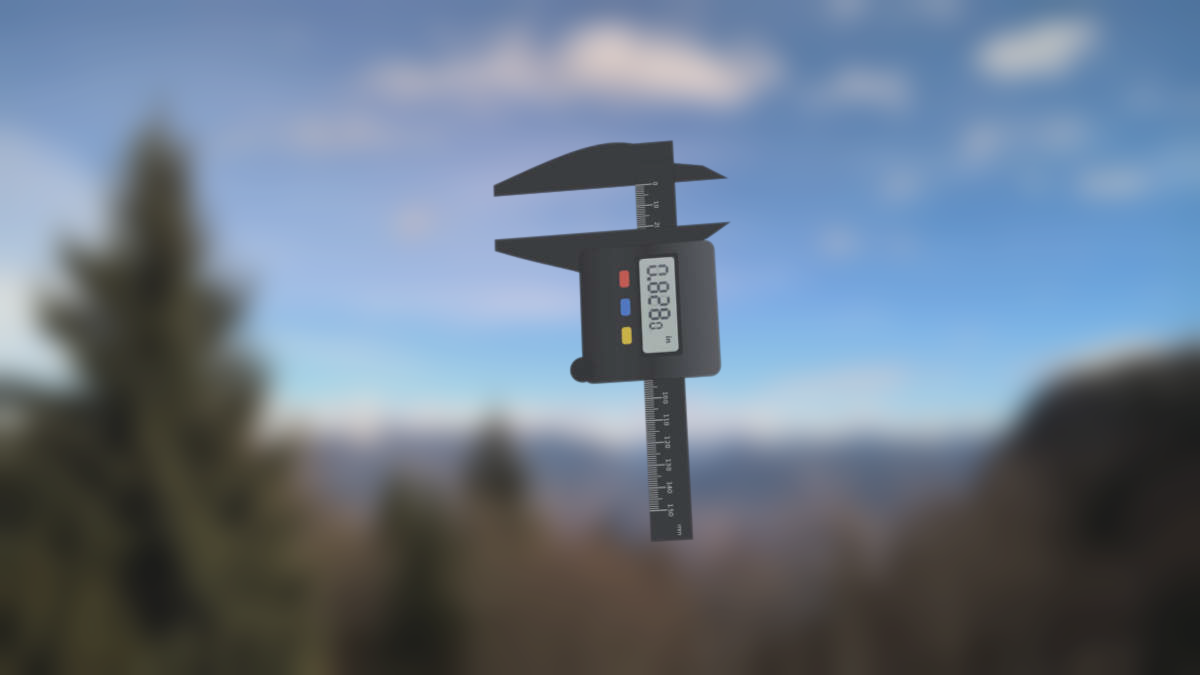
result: 0.8280 in
